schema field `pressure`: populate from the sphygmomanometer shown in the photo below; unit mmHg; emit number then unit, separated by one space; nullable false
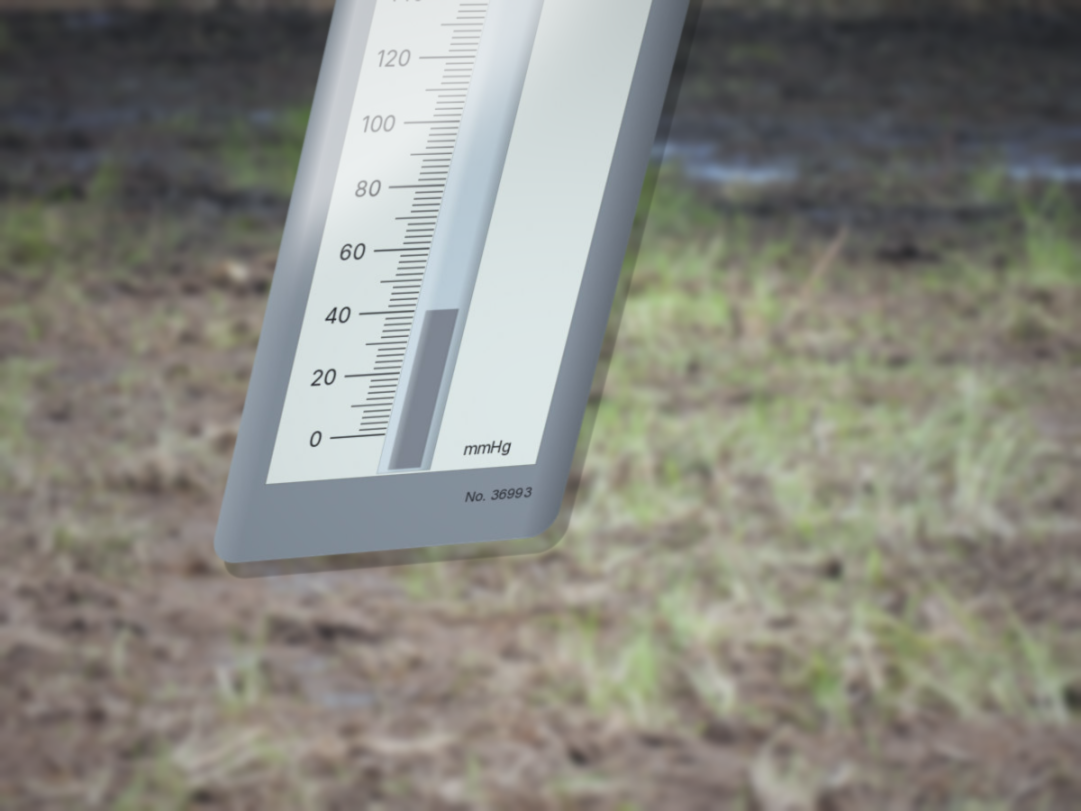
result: 40 mmHg
